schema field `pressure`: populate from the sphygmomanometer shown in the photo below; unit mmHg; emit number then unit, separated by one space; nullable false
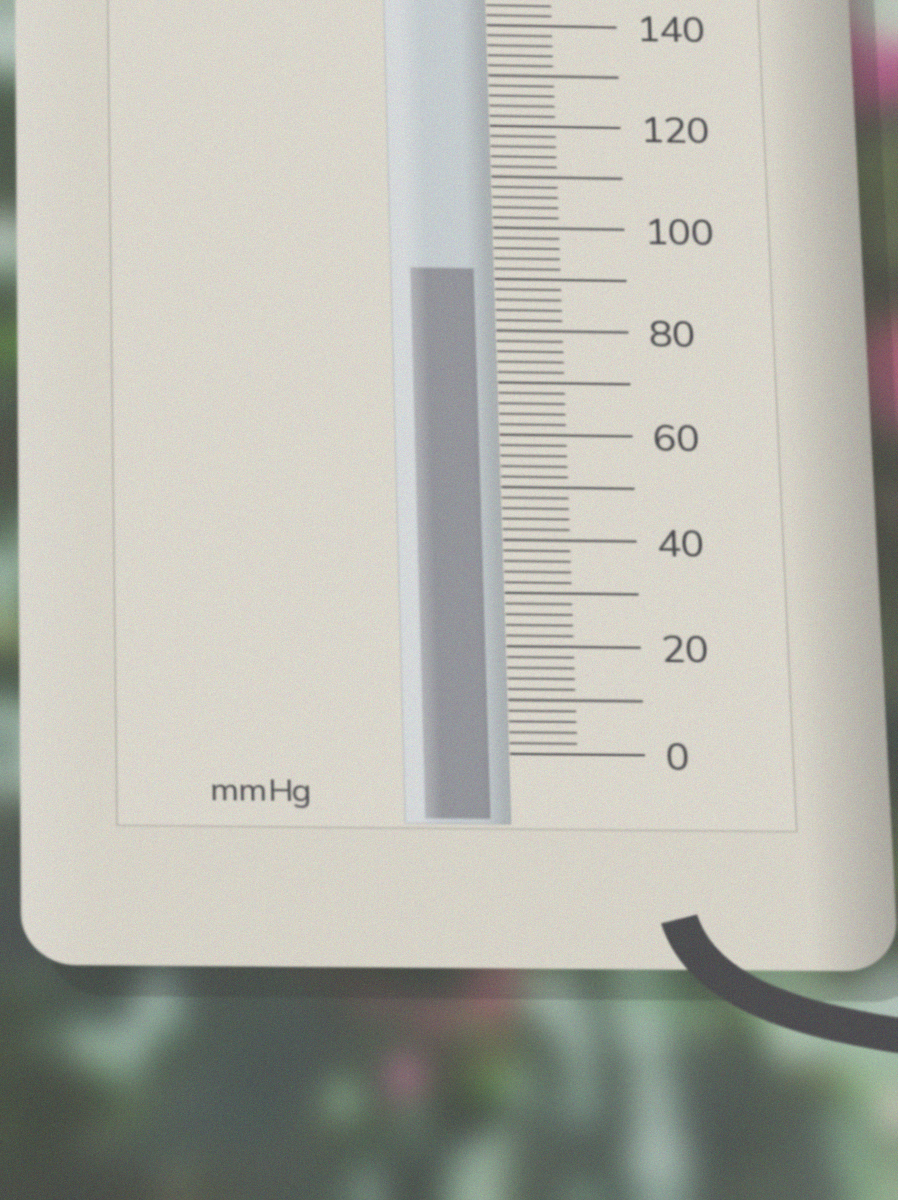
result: 92 mmHg
